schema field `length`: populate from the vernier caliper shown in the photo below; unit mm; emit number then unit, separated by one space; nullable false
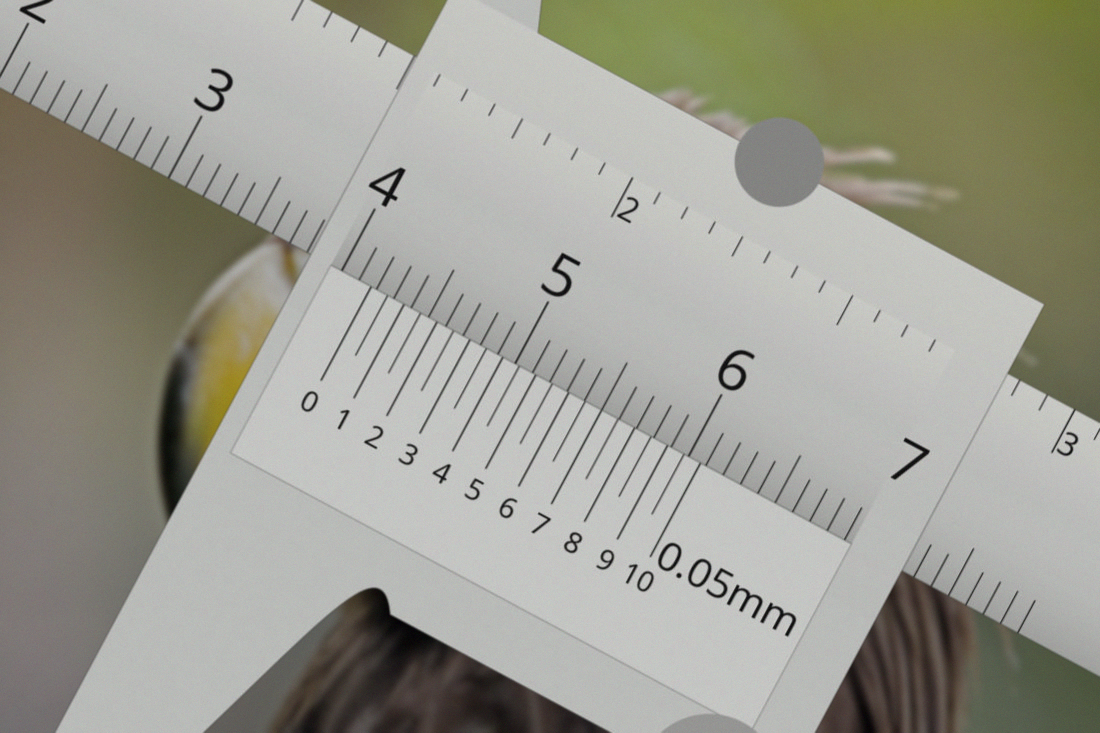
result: 41.7 mm
